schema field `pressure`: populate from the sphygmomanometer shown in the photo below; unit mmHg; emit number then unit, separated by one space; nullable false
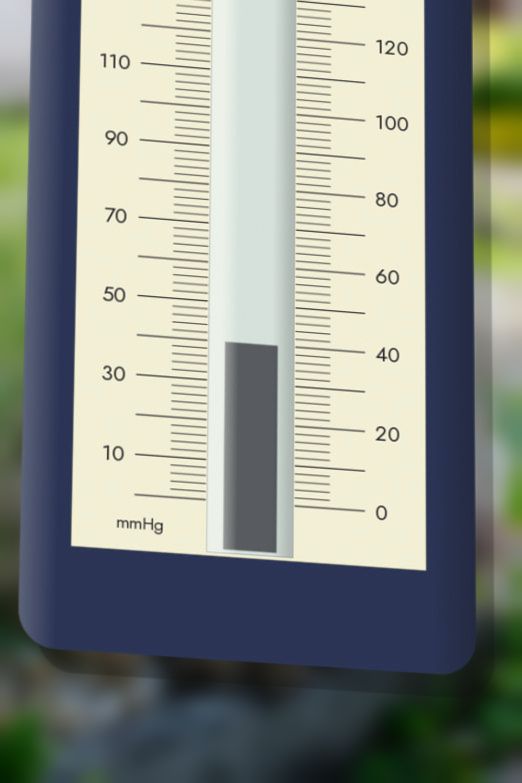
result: 40 mmHg
